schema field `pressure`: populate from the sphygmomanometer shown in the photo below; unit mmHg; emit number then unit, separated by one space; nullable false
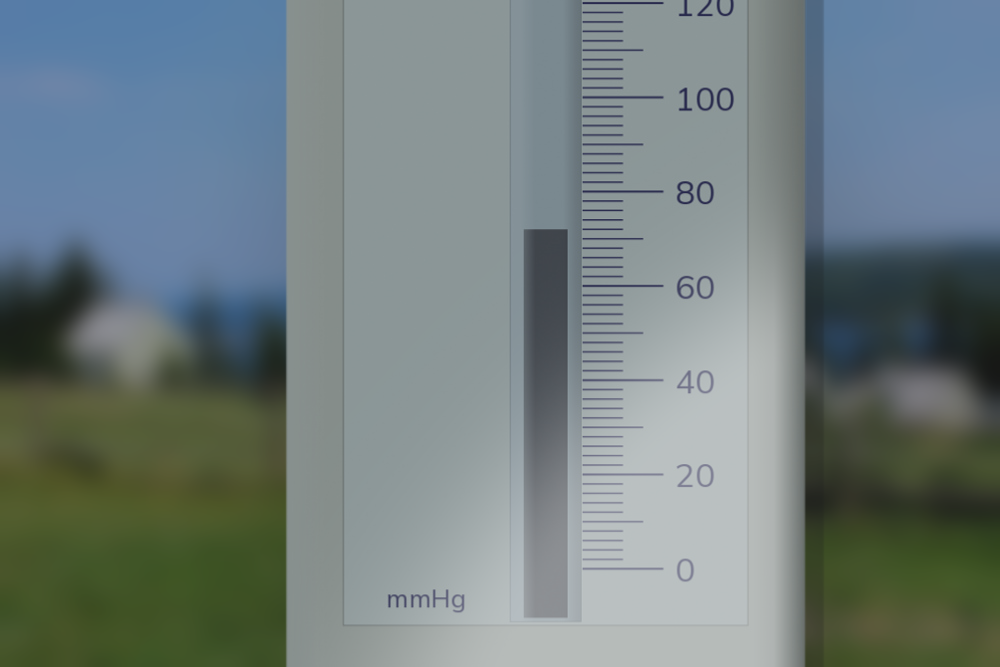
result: 72 mmHg
